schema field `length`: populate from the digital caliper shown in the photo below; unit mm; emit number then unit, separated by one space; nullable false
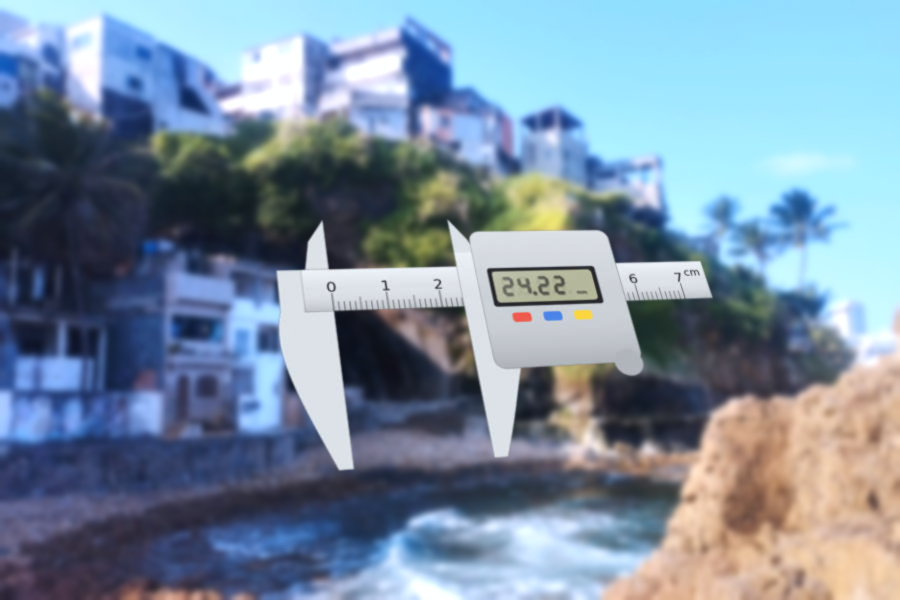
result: 24.22 mm
